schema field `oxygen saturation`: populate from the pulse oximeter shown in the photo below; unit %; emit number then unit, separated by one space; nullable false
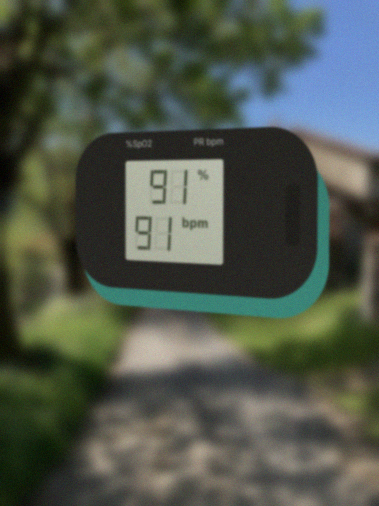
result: 91 %
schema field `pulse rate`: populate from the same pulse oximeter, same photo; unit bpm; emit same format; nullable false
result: 91 bpm
